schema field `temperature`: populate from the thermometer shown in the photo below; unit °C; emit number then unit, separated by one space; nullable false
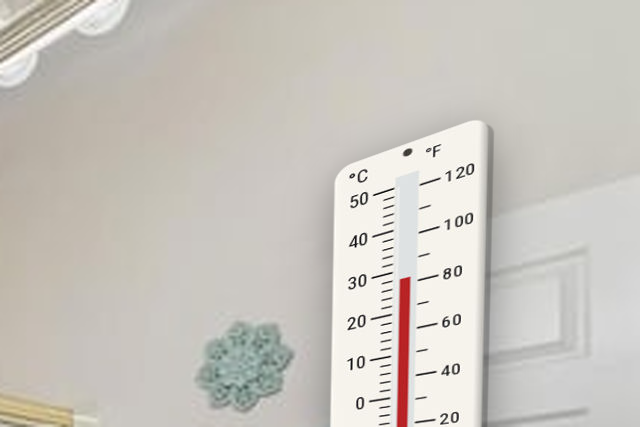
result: 28 °C
